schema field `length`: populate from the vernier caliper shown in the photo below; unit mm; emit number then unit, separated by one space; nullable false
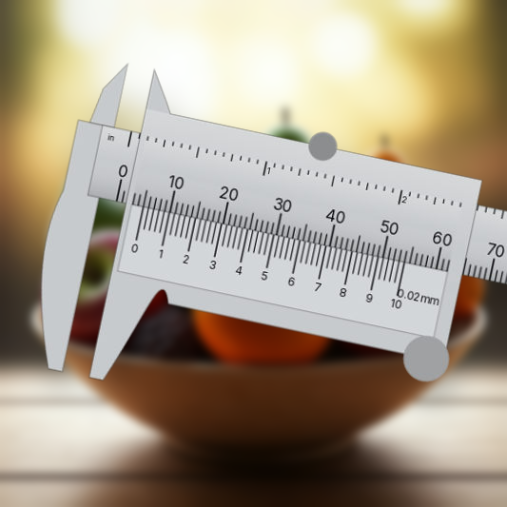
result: 5.0 mm
